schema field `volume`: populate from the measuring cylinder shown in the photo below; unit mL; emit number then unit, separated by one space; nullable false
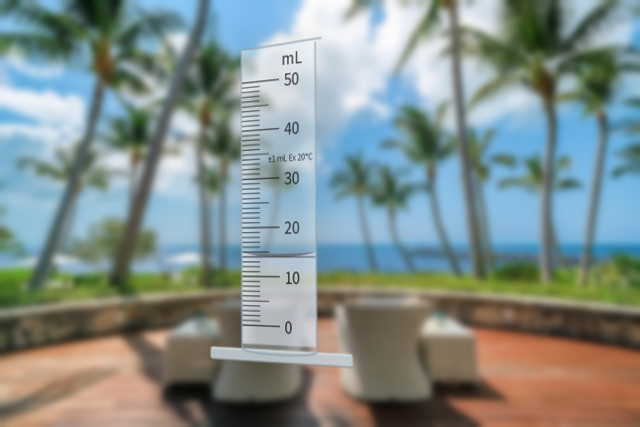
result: 14 mL
